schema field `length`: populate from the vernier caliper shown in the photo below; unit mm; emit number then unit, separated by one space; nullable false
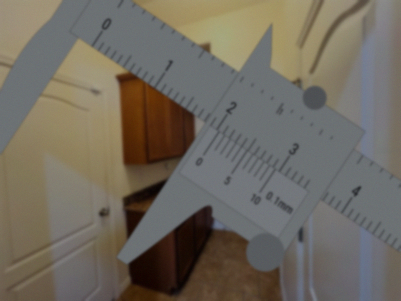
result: 20.4 mm
